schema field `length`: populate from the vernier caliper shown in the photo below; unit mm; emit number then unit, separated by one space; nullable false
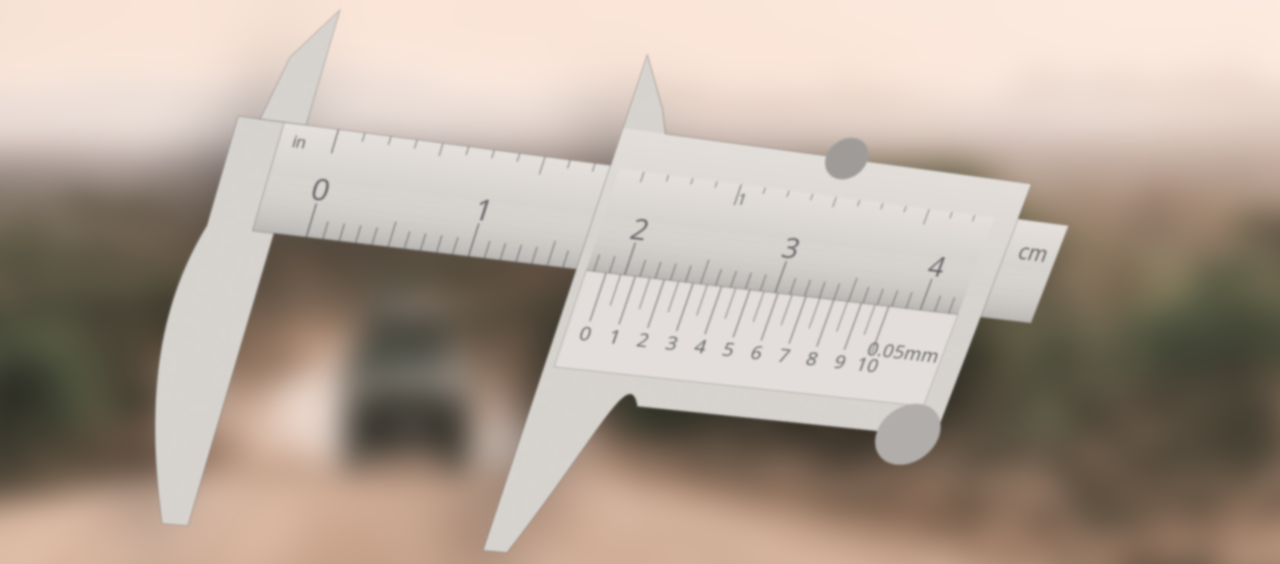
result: 18.8 mm
